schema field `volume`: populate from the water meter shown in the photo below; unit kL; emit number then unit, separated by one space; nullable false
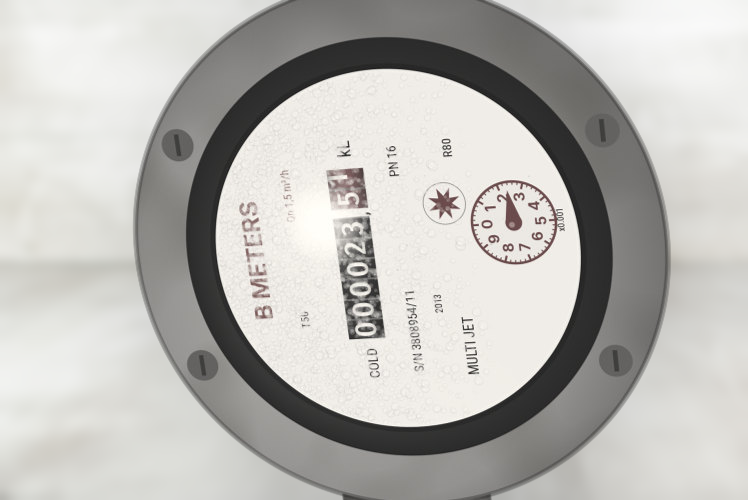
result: 23.512 kL
